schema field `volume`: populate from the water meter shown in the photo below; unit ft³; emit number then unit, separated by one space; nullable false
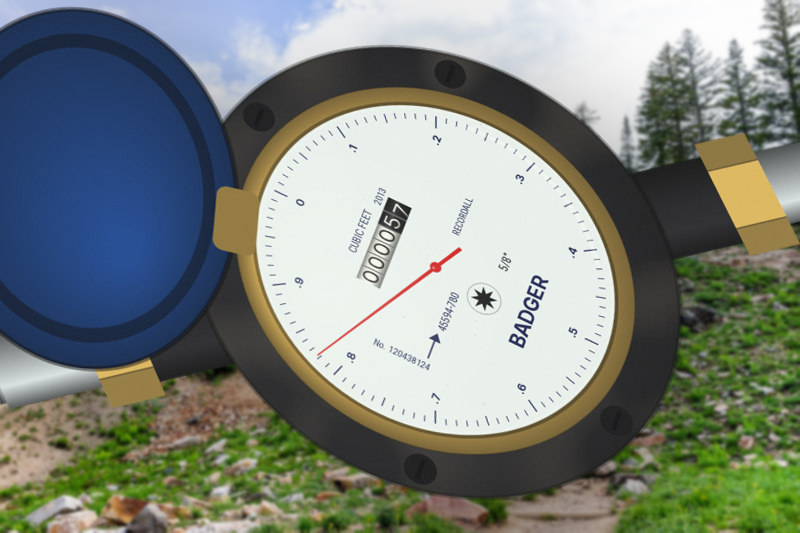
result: 56.82 ft³
